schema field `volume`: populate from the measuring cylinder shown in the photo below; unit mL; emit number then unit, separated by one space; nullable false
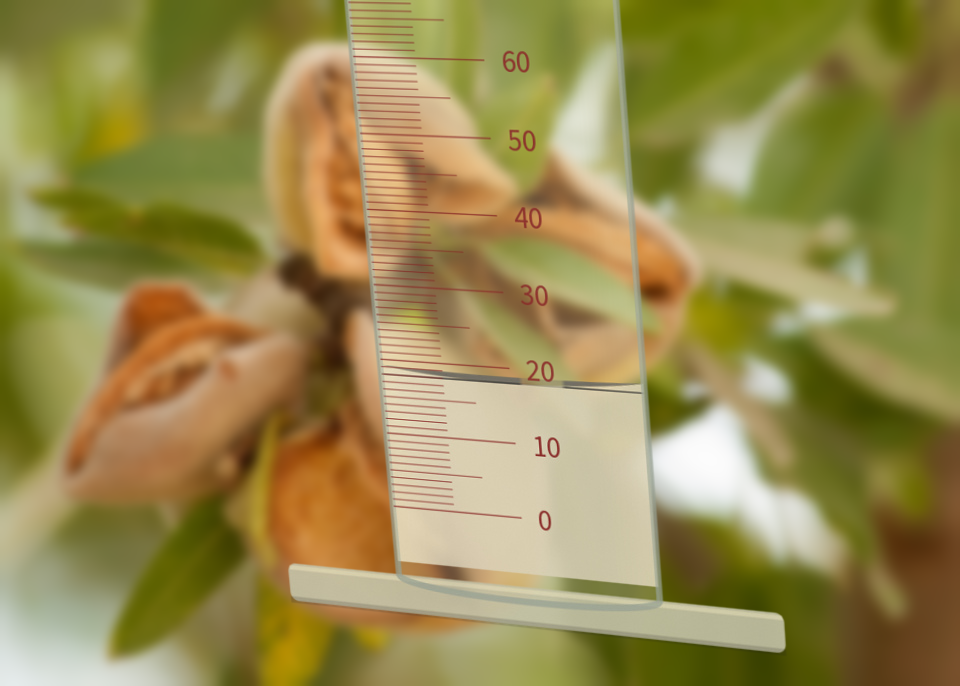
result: 18 mL
